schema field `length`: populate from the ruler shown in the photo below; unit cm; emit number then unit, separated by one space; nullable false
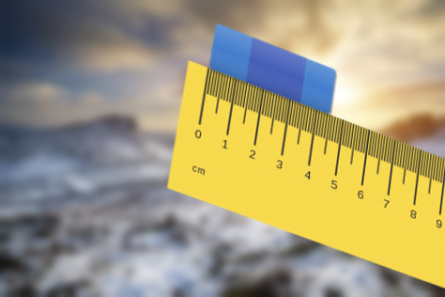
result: 4.5 cm
